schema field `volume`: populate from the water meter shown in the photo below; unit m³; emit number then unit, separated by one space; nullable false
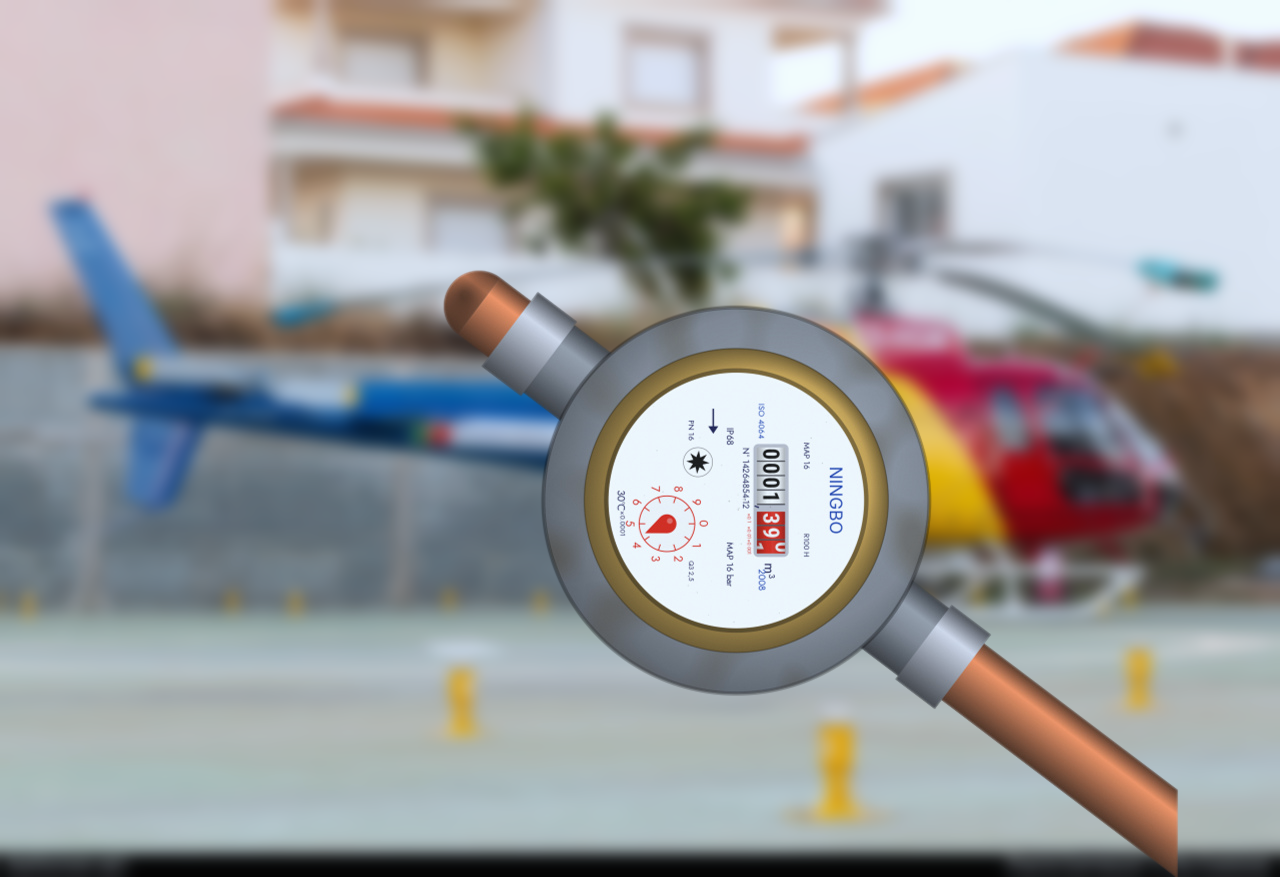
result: 1.3904 m³
